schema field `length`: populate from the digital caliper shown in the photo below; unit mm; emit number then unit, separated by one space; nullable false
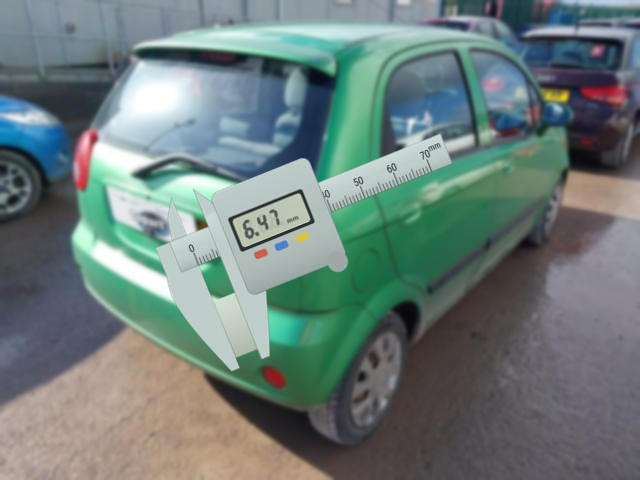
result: 6.47 mm
